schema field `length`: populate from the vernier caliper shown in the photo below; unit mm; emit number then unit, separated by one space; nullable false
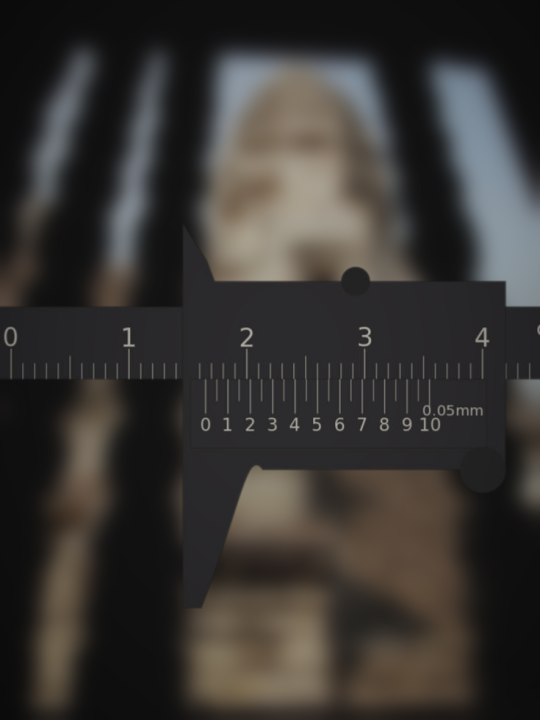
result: 16.5 mm
